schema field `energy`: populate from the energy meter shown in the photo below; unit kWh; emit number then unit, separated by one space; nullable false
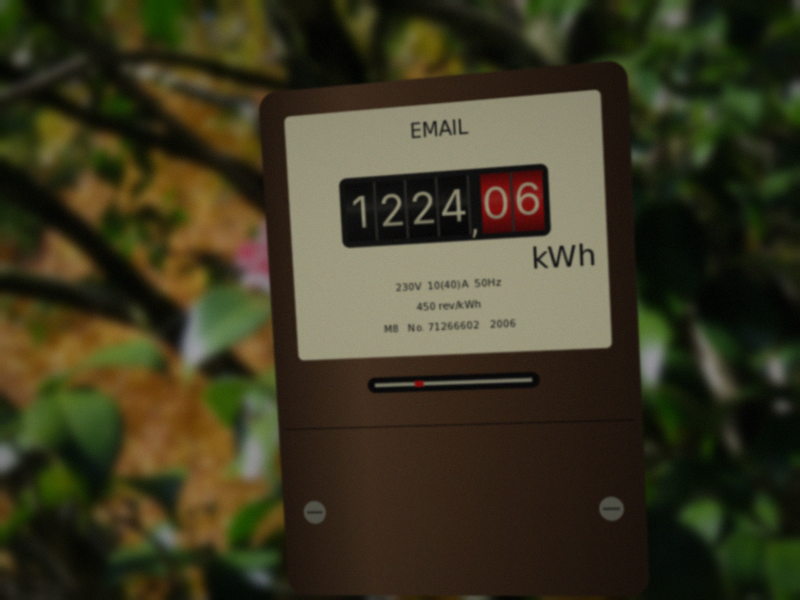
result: 1224.06 kWh
